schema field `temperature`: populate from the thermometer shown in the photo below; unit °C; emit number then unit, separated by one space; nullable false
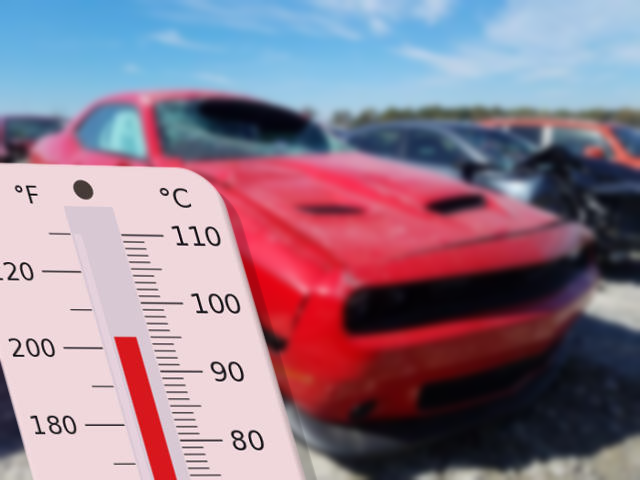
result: 95 °C
